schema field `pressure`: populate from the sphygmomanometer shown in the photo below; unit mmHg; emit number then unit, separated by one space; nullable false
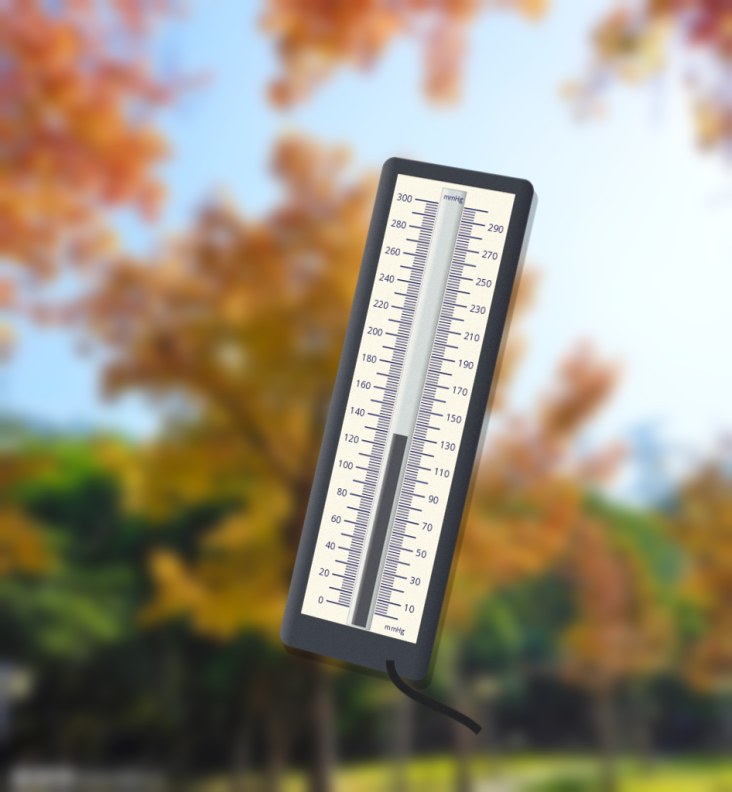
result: 130 mmHg
